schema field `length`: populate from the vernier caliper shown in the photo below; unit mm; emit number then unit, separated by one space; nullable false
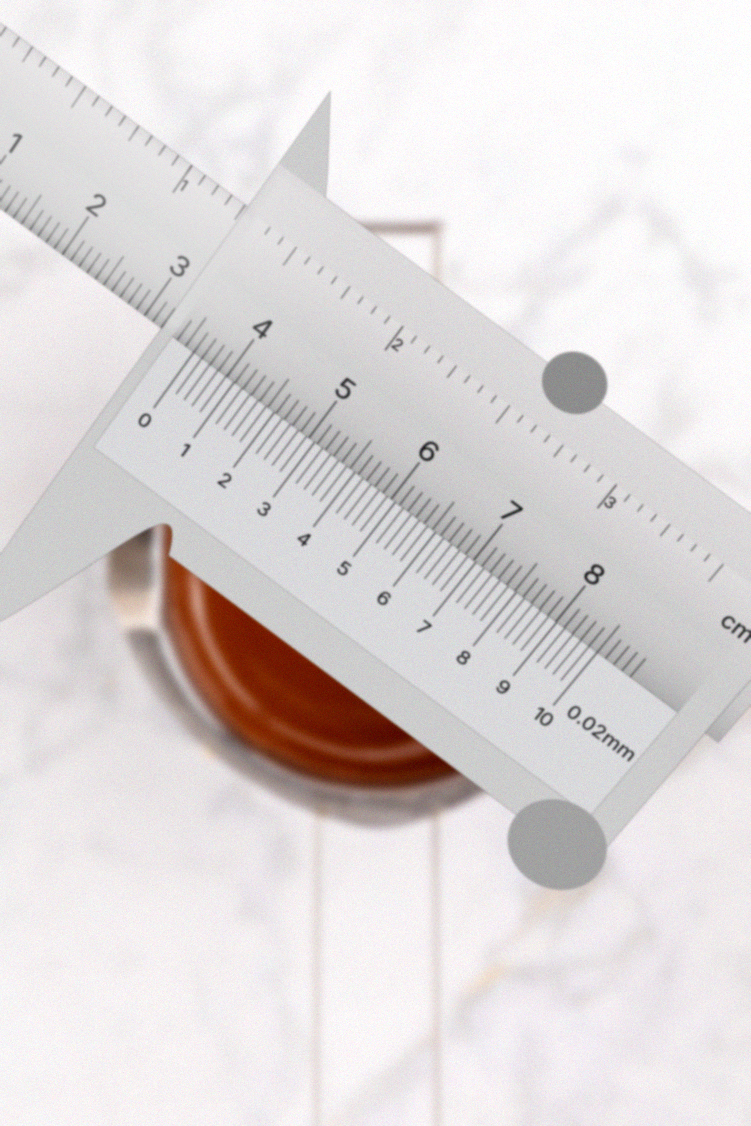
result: 36.0 mm
